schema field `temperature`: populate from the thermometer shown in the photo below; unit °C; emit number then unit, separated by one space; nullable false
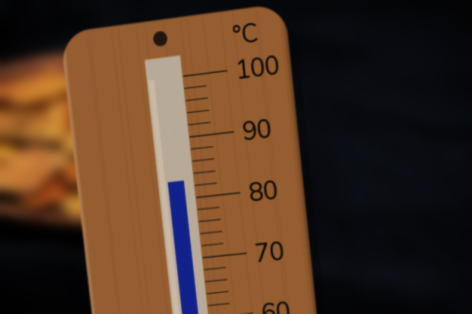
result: 83 °C
